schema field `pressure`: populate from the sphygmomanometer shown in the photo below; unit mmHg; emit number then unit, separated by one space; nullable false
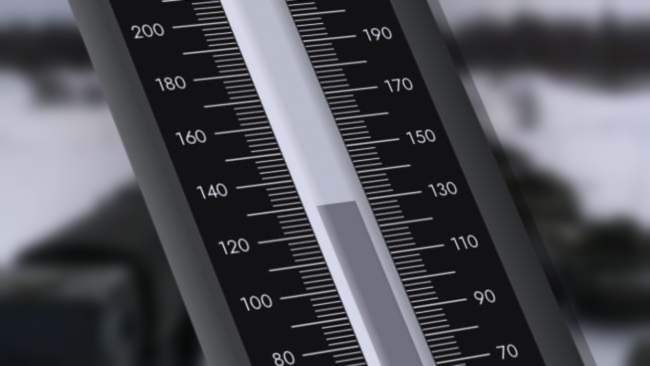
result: 130 mmHg
